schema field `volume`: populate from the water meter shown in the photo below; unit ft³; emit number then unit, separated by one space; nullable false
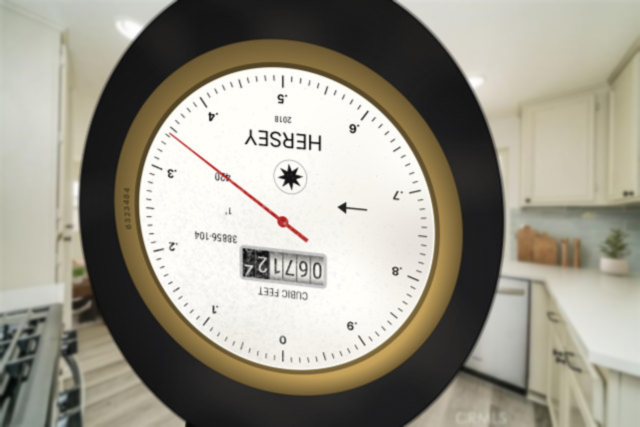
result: 67122.34 ft³
